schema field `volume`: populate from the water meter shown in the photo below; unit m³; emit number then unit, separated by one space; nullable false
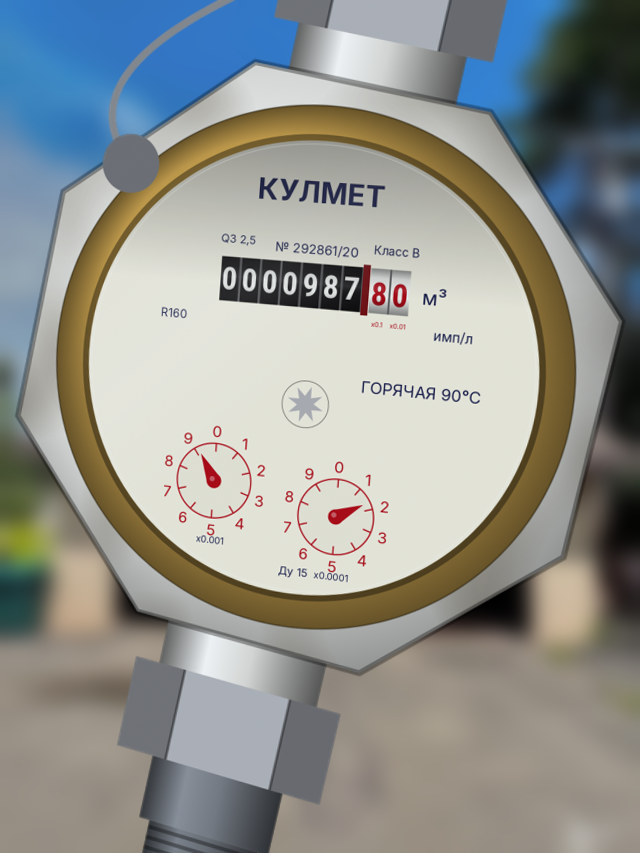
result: 987.7991 m³
